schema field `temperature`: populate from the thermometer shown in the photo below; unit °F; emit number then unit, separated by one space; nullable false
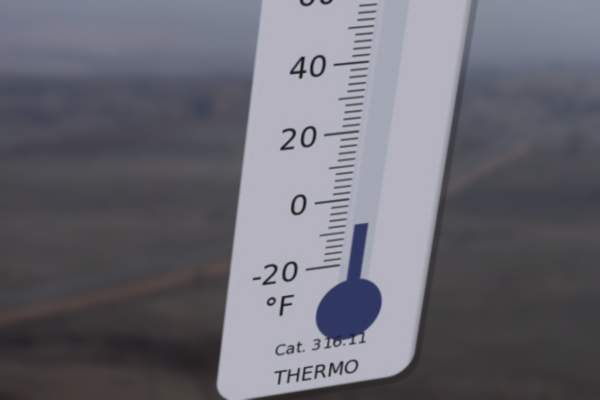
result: -8 °F
